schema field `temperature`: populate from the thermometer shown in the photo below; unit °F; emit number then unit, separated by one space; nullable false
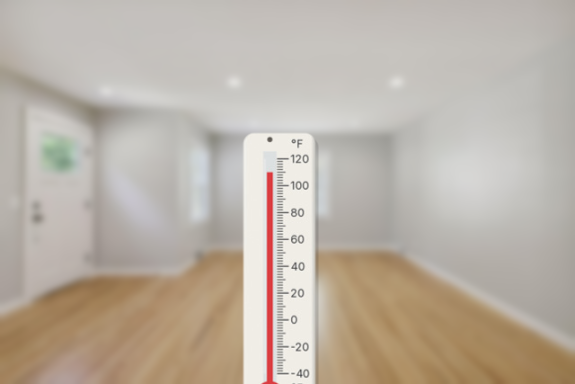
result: 110 °F
